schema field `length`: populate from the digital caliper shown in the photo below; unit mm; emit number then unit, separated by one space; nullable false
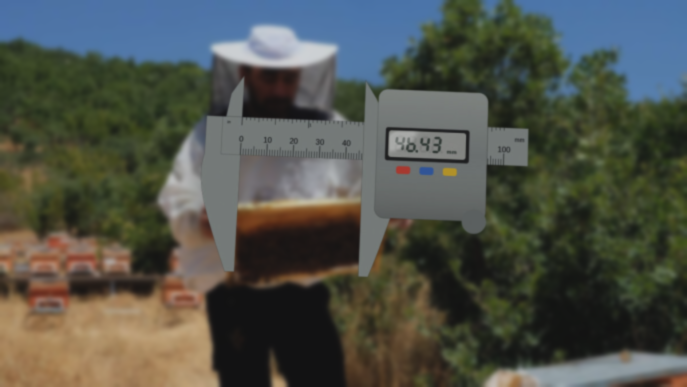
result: 46.43 mm
